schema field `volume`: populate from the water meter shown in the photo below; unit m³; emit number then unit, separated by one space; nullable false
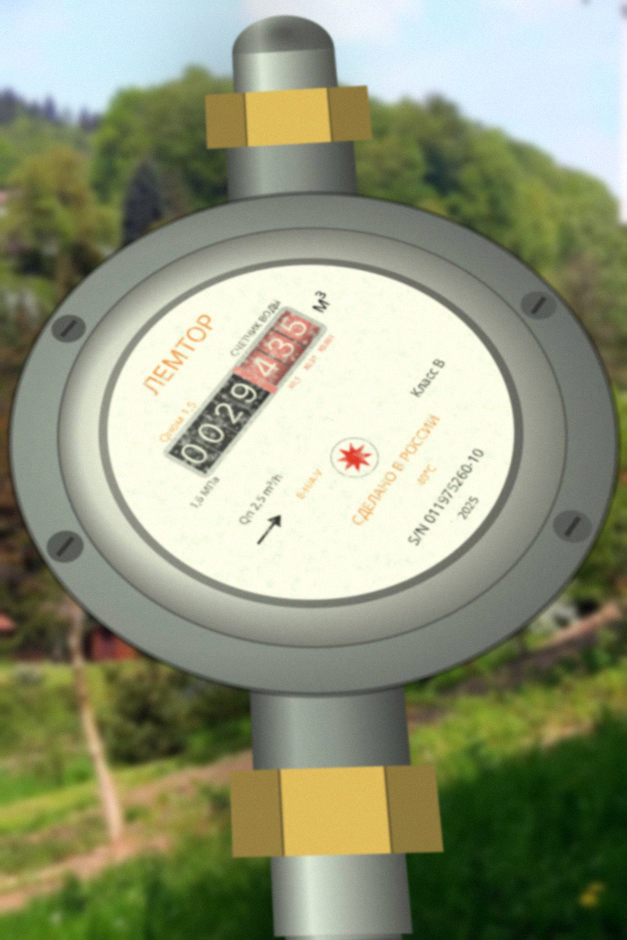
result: 29.435 m³
